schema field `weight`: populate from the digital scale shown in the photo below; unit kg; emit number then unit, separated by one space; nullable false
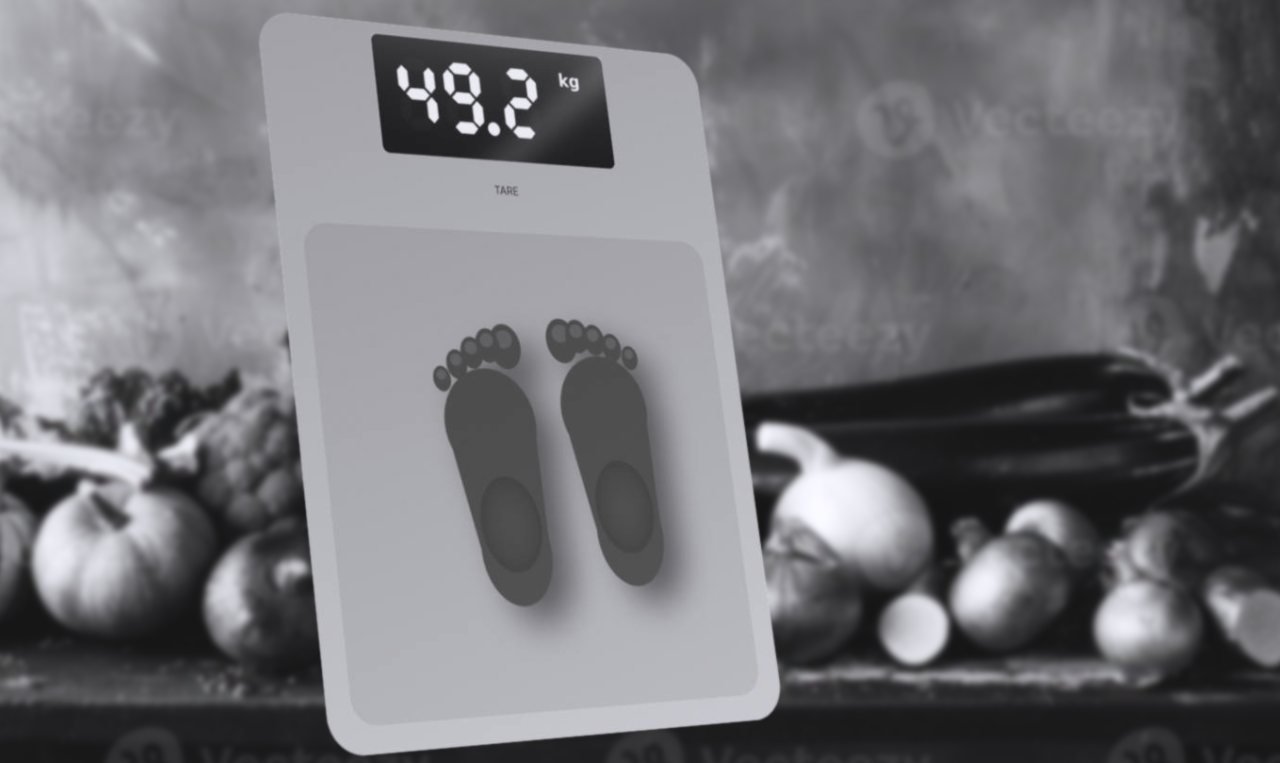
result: 49.2 kg
